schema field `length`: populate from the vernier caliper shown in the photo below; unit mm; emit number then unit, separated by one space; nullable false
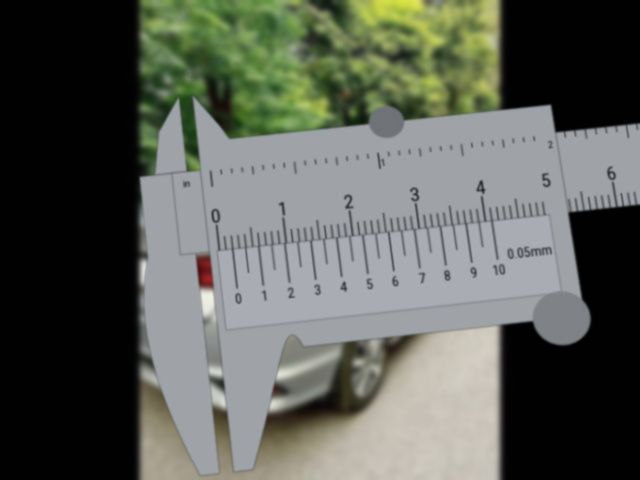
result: 2.0 mm
